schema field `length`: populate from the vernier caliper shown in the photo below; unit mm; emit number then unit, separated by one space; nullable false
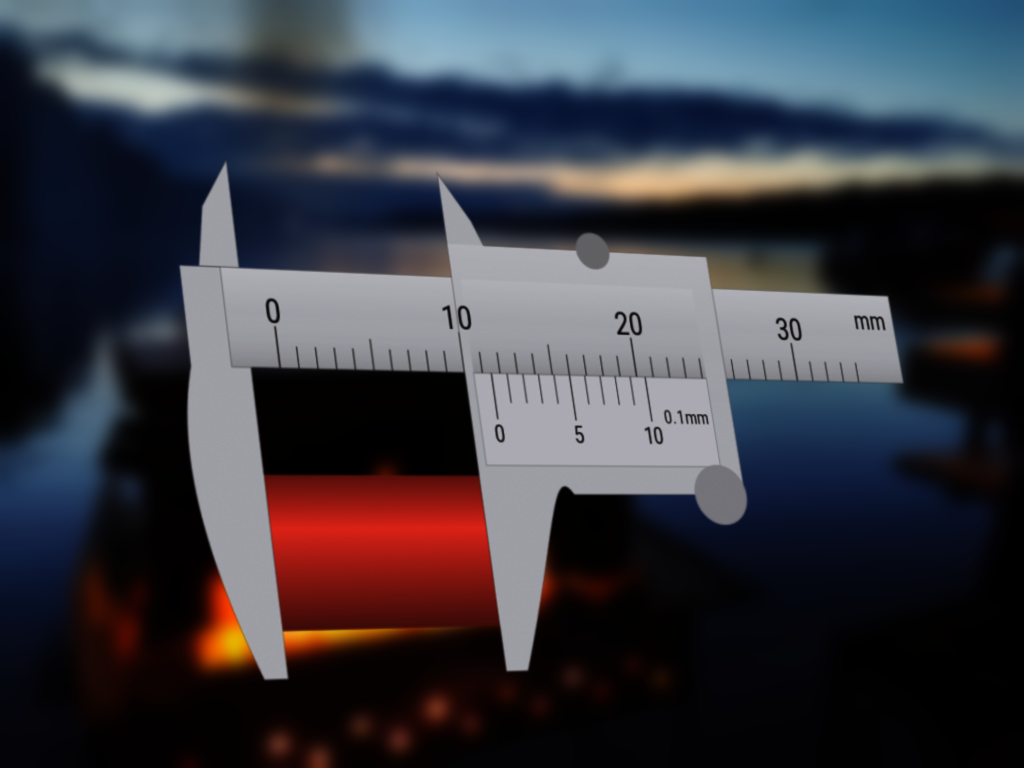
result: 11.5 mm
